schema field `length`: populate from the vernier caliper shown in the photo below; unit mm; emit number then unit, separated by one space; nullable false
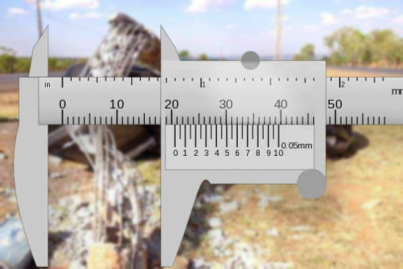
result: 20.6 mm
